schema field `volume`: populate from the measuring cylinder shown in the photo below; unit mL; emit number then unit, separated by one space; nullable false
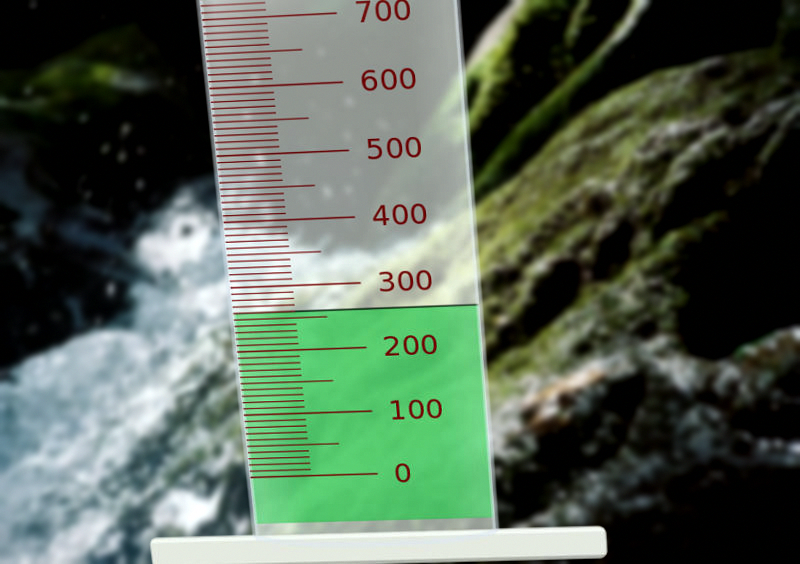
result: 260 mL
